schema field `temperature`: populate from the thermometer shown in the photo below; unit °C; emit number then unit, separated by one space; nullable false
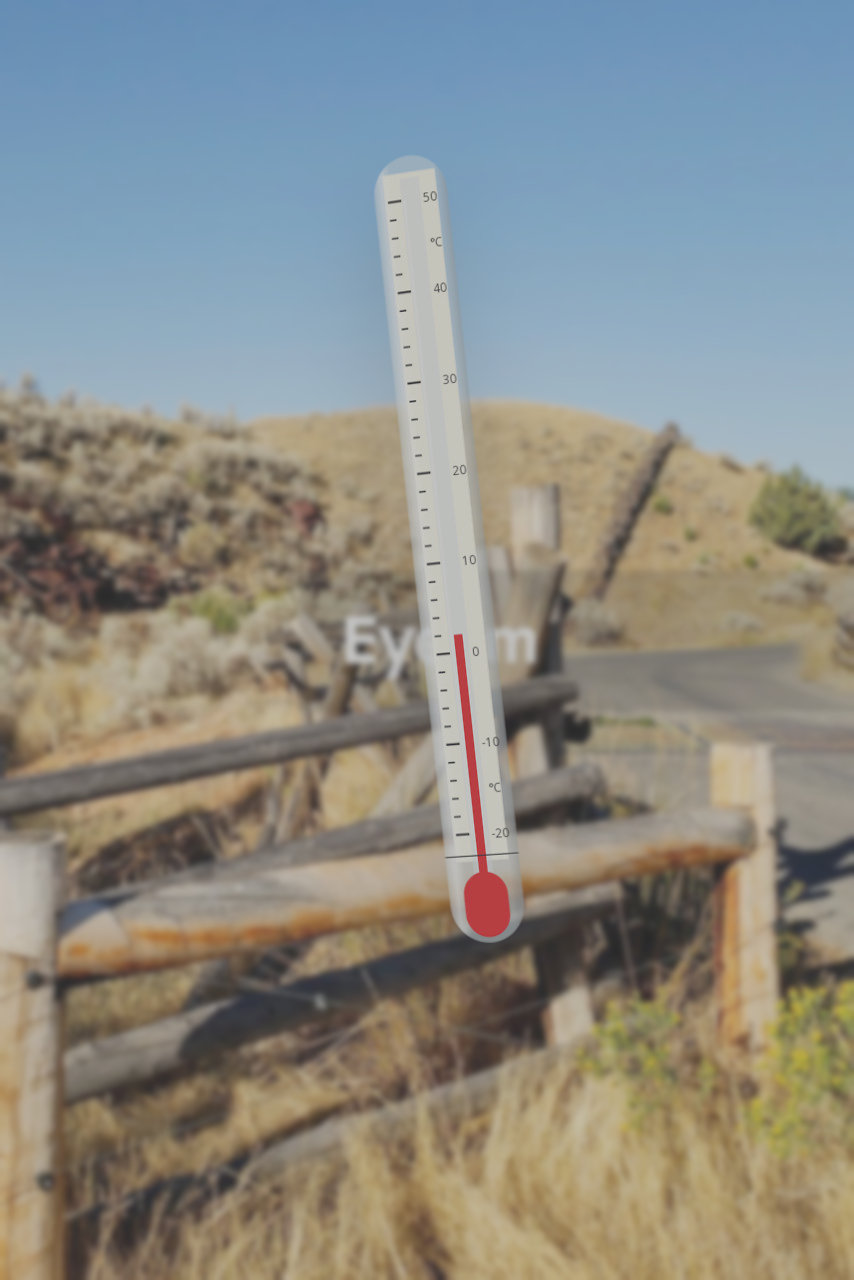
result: 2 °C
